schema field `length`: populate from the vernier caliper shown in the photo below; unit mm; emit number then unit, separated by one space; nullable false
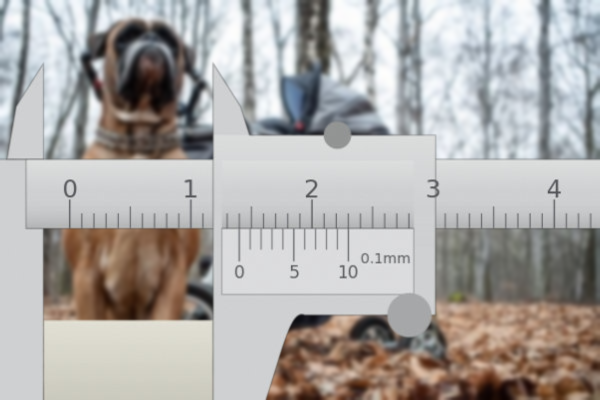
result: 14.0 mm
